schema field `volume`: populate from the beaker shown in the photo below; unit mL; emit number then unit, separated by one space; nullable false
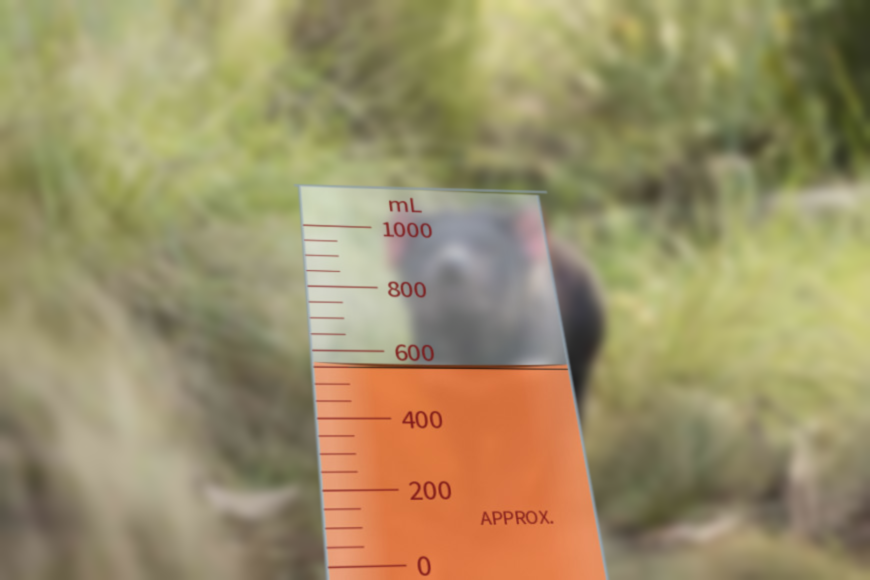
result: 550 mL
